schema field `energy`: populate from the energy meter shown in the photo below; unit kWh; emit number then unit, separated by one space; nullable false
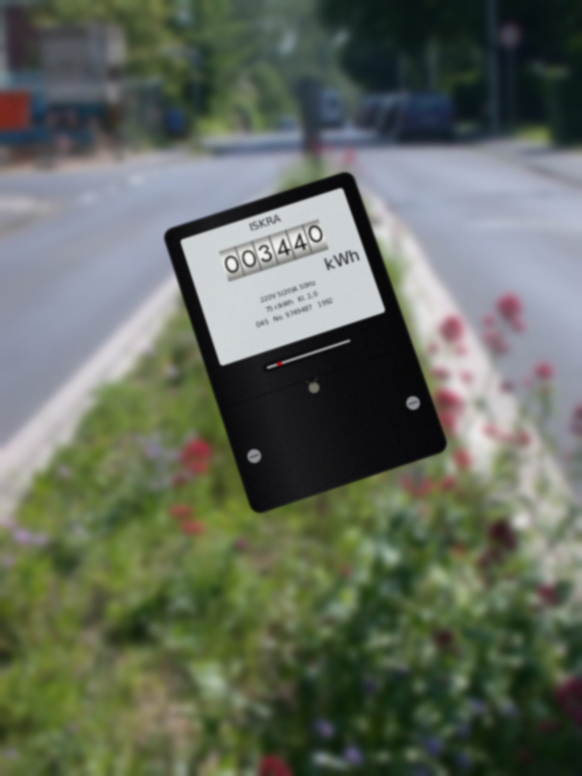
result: 3440 kWh
